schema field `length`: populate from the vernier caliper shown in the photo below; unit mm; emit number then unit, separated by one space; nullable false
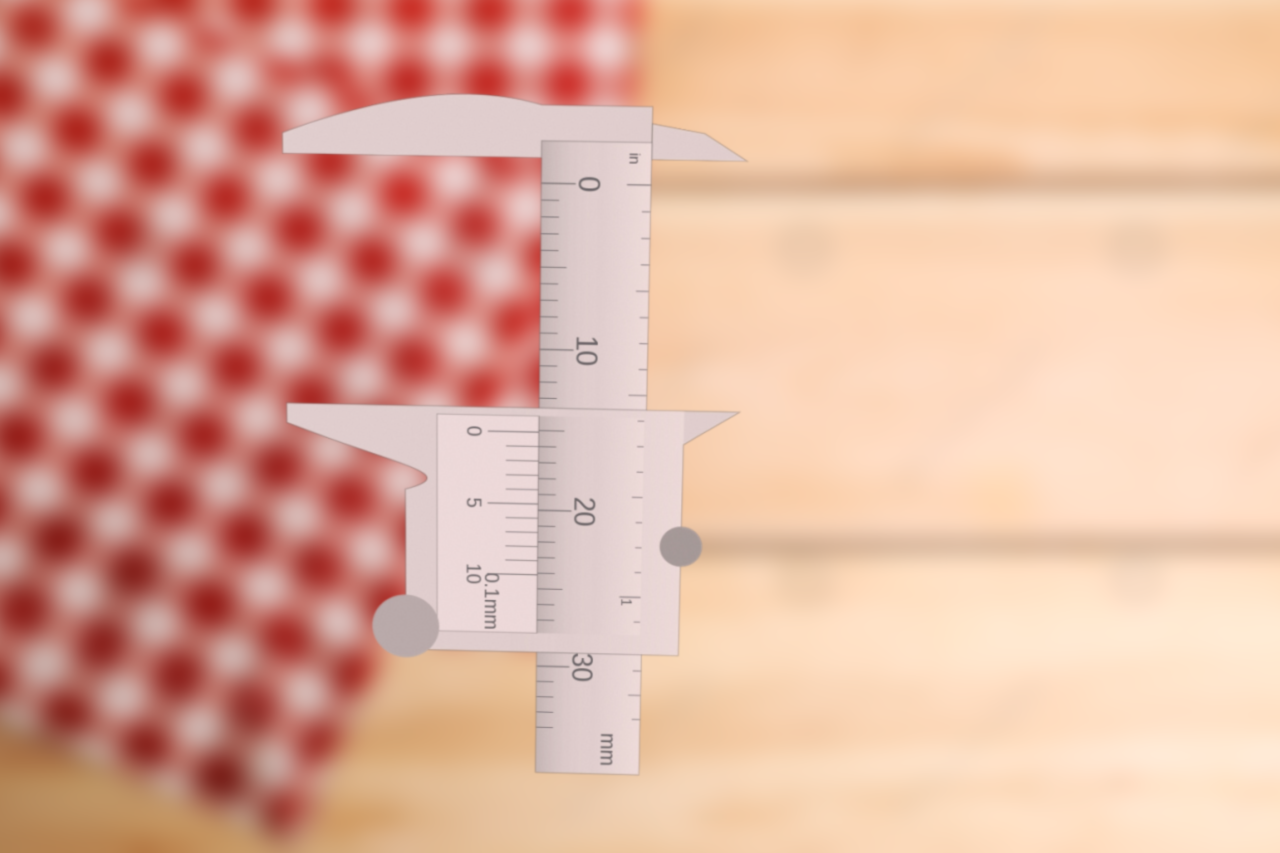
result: 15.1 mm
